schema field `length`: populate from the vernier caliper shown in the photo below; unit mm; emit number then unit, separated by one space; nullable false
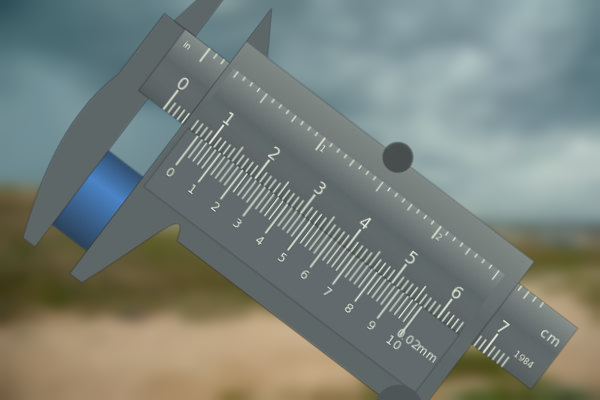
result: 7.6 mm
